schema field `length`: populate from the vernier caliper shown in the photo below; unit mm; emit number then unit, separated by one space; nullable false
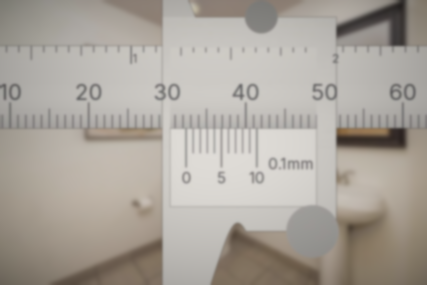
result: 32.4 mm
